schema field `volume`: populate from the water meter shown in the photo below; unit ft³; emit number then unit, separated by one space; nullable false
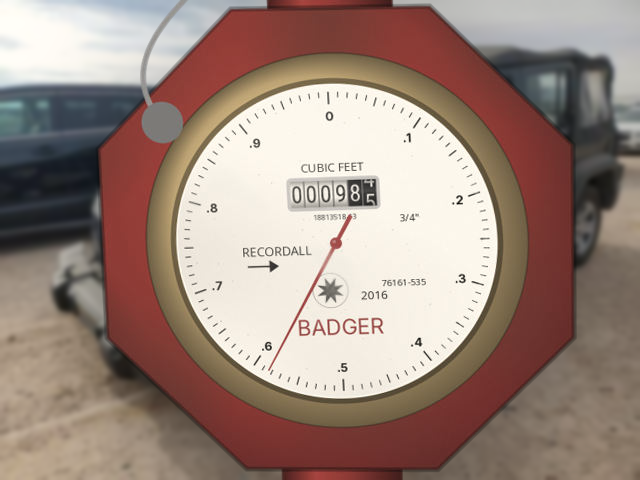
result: 984.58 ft³
